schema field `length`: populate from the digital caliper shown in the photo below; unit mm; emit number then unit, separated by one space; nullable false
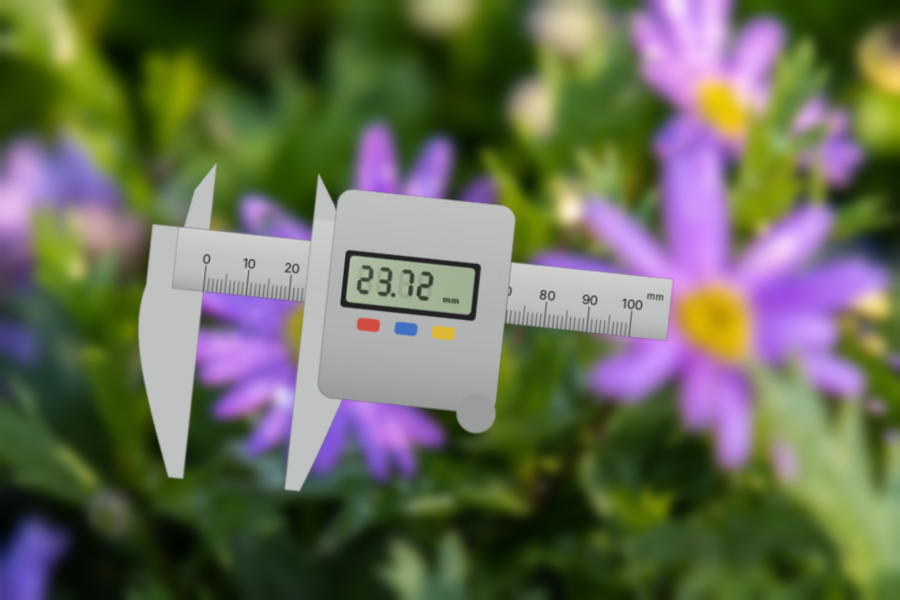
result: 23.72 mm
